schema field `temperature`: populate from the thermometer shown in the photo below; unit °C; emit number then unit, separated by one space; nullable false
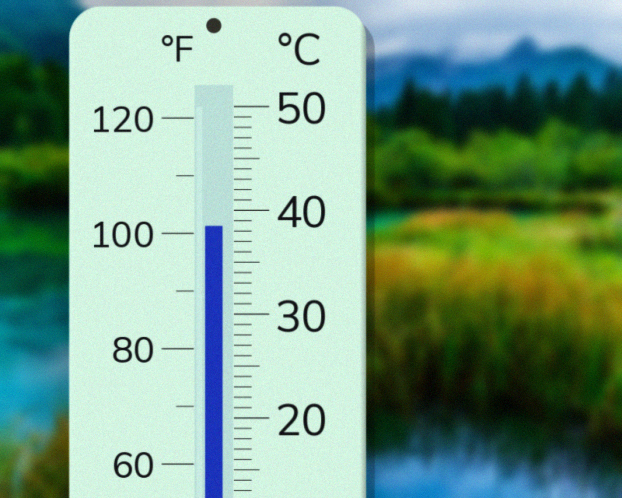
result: 38.5 °C
